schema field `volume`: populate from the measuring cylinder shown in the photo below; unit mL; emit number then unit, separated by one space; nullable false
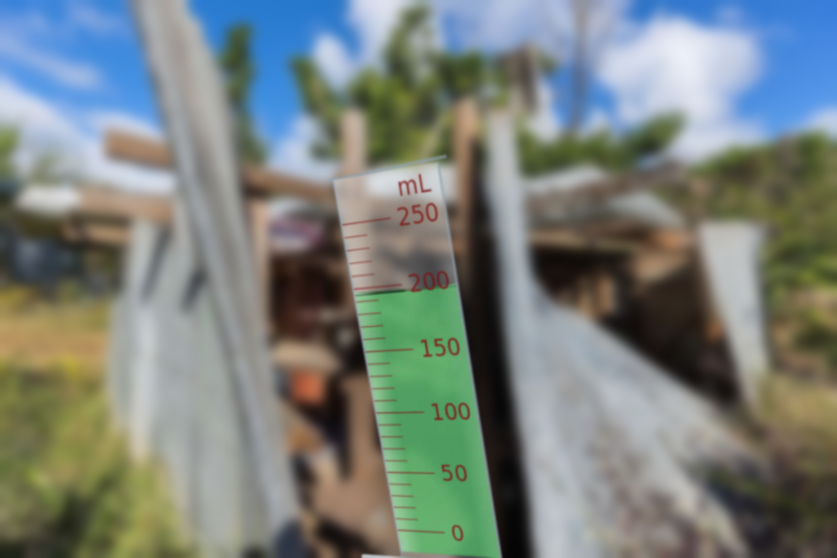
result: 195 mL
